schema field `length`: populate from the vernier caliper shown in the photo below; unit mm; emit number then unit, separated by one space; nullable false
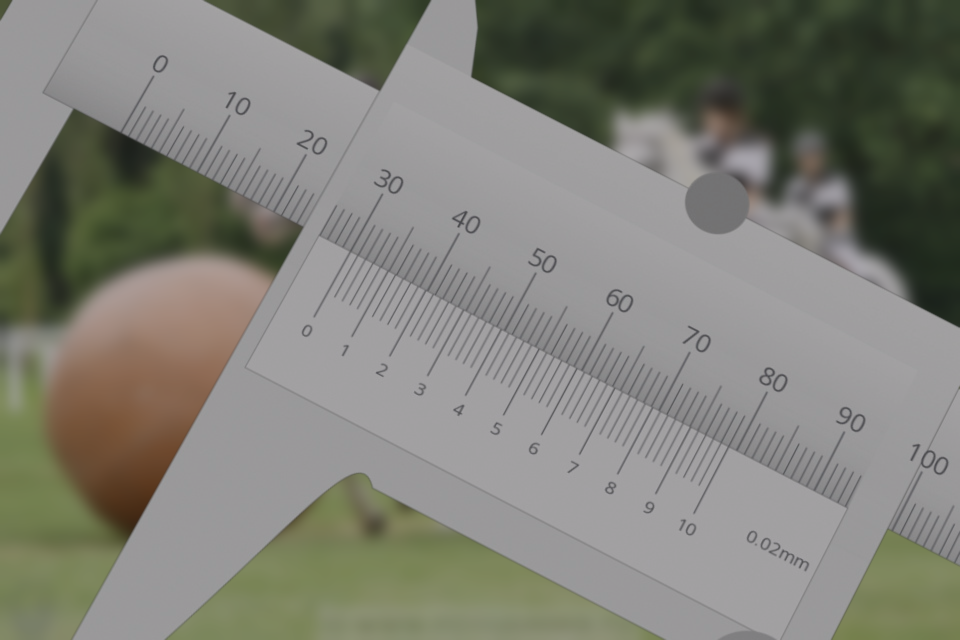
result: 30.0 mm
